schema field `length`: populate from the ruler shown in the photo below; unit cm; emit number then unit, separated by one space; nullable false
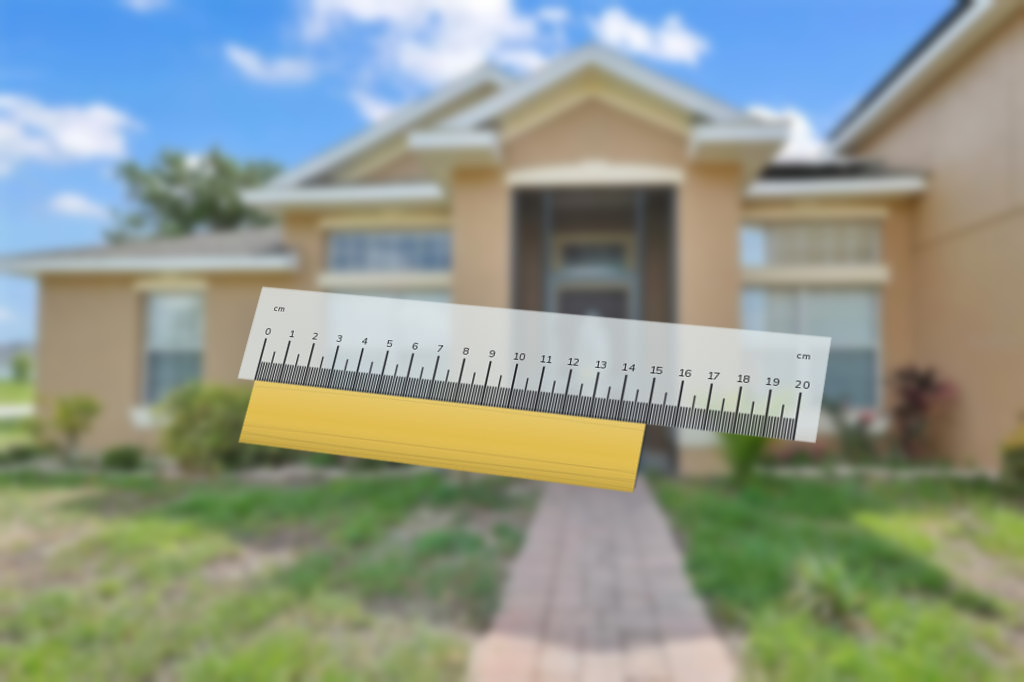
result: 15 cm
